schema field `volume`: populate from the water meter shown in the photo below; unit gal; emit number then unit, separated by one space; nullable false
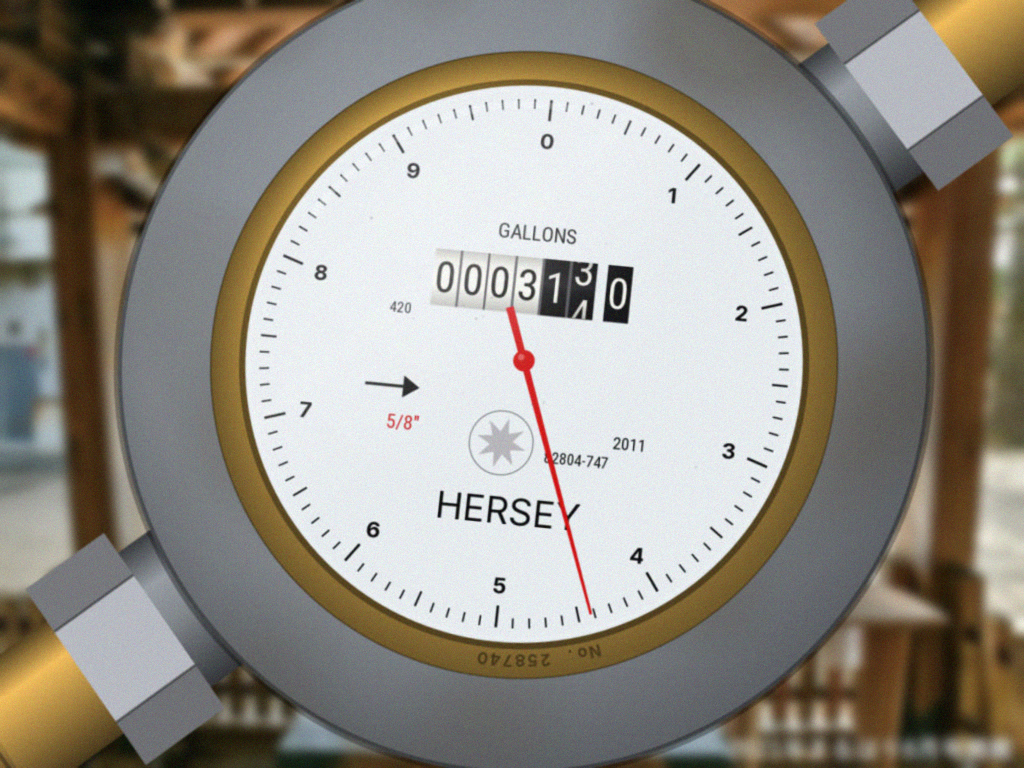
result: 3134.4 gal
